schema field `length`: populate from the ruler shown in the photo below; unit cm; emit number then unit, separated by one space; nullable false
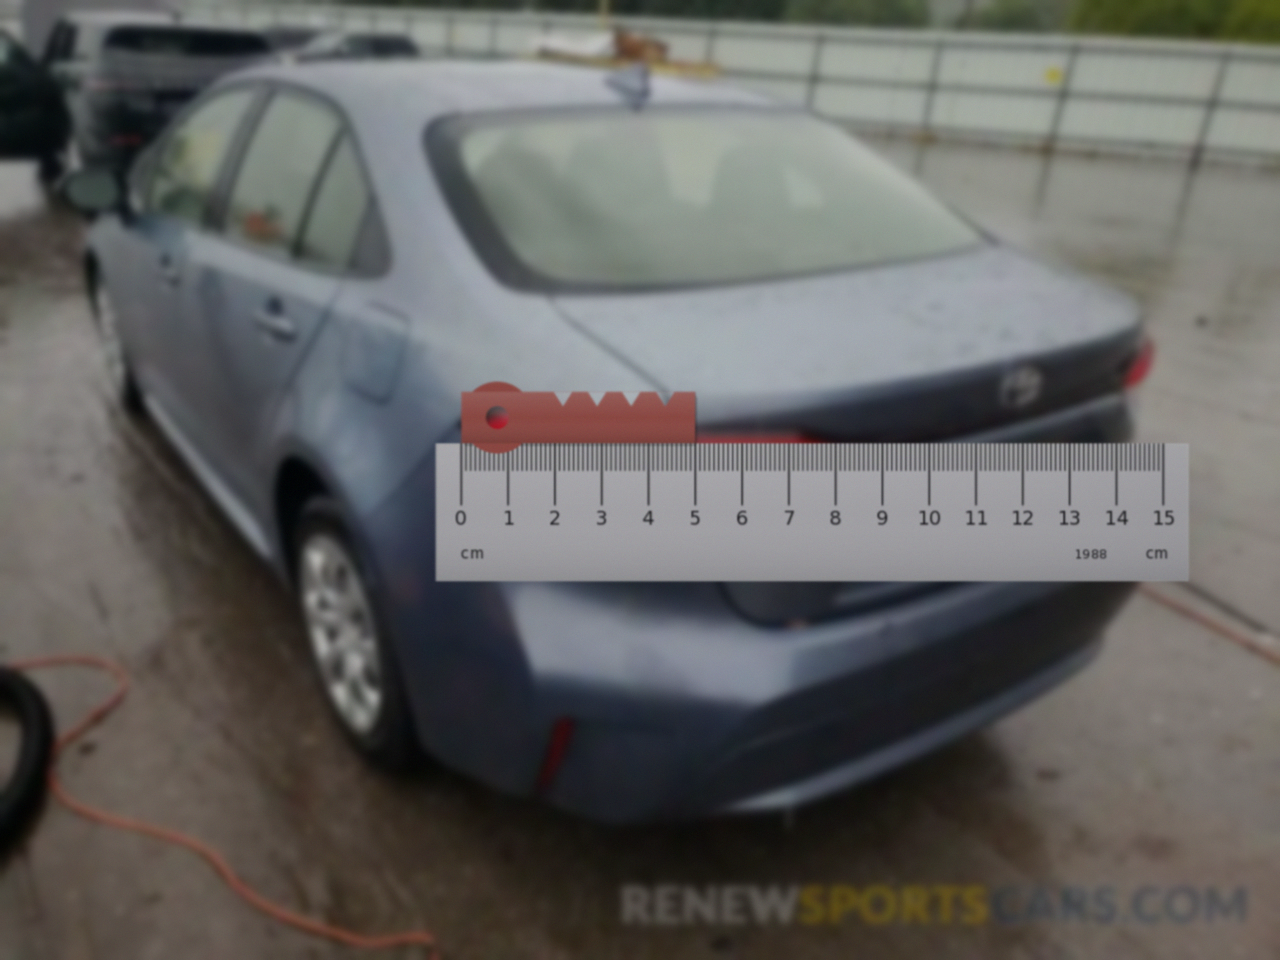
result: 5 cm
